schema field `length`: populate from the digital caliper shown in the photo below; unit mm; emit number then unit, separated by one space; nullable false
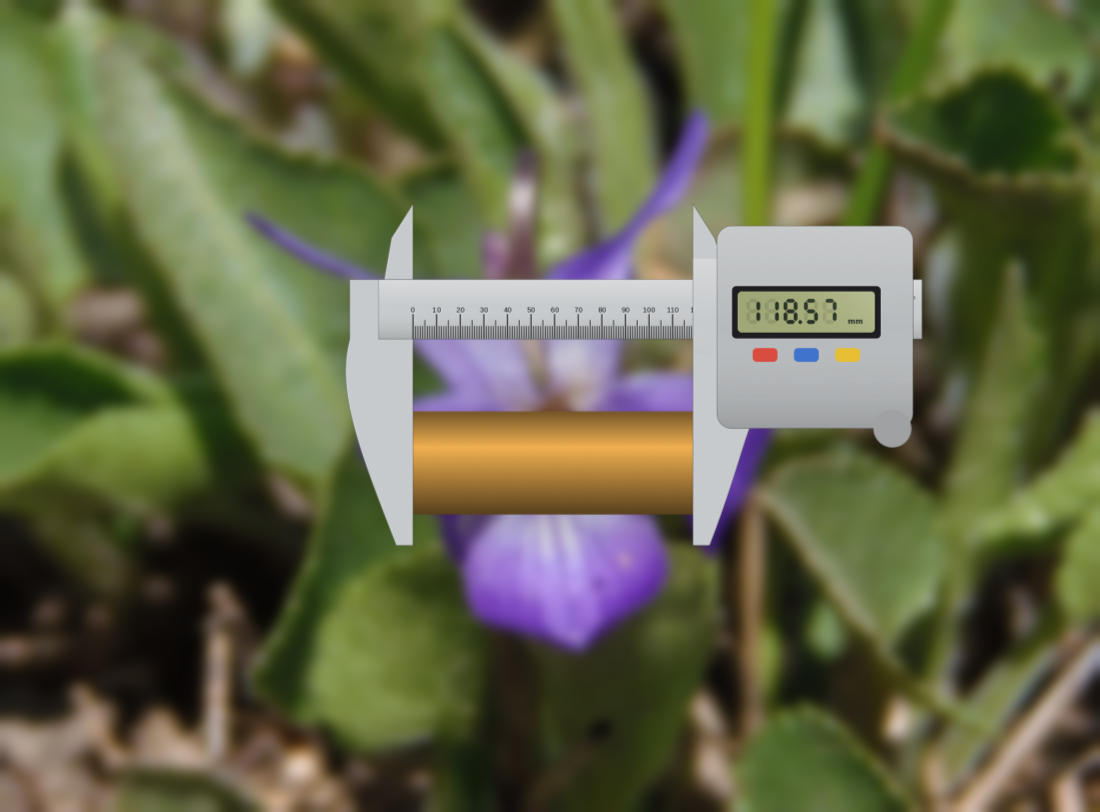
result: 118.57 mm
